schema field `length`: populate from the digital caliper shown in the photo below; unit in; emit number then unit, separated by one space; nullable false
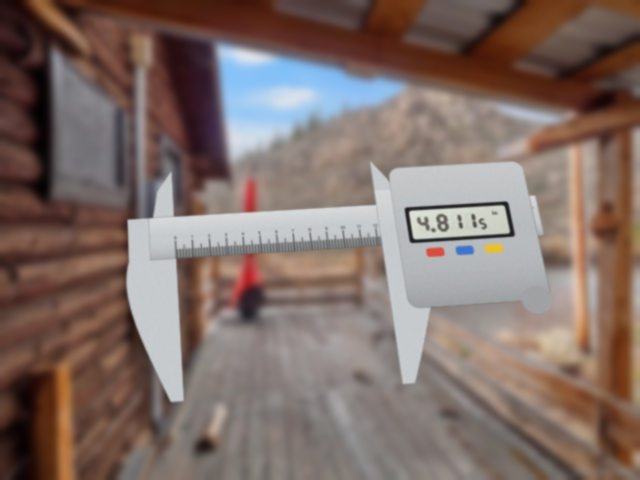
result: 4.8115 in
